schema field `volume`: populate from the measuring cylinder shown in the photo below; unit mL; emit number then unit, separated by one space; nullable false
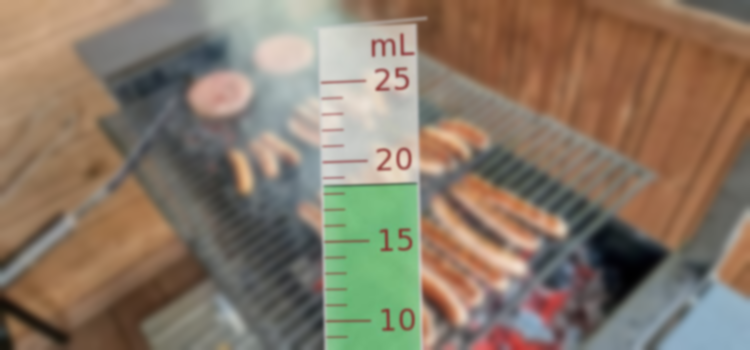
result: 18.5 mL
